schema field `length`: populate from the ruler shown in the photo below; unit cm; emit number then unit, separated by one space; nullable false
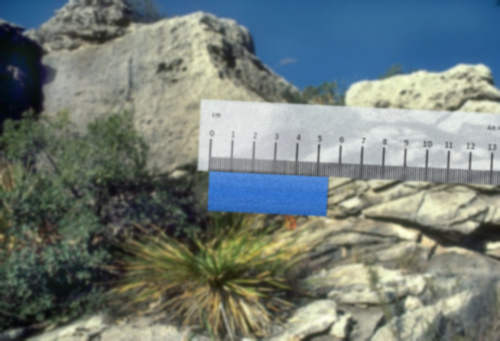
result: 5.5 cm
